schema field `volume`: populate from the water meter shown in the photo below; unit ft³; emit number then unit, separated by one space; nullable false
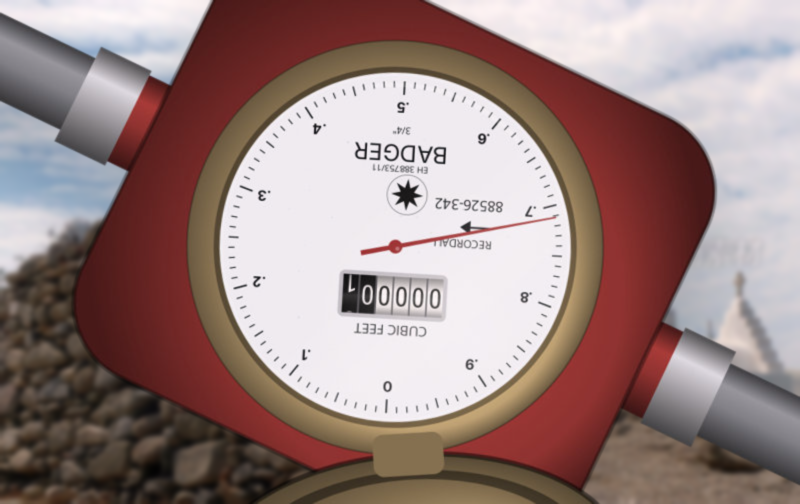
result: 0.71 ft³
